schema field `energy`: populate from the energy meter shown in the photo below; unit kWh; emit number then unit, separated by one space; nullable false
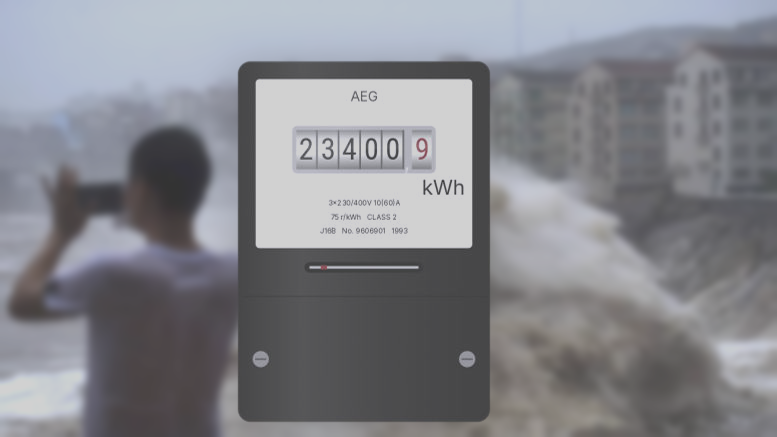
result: 23400.9 kWh
